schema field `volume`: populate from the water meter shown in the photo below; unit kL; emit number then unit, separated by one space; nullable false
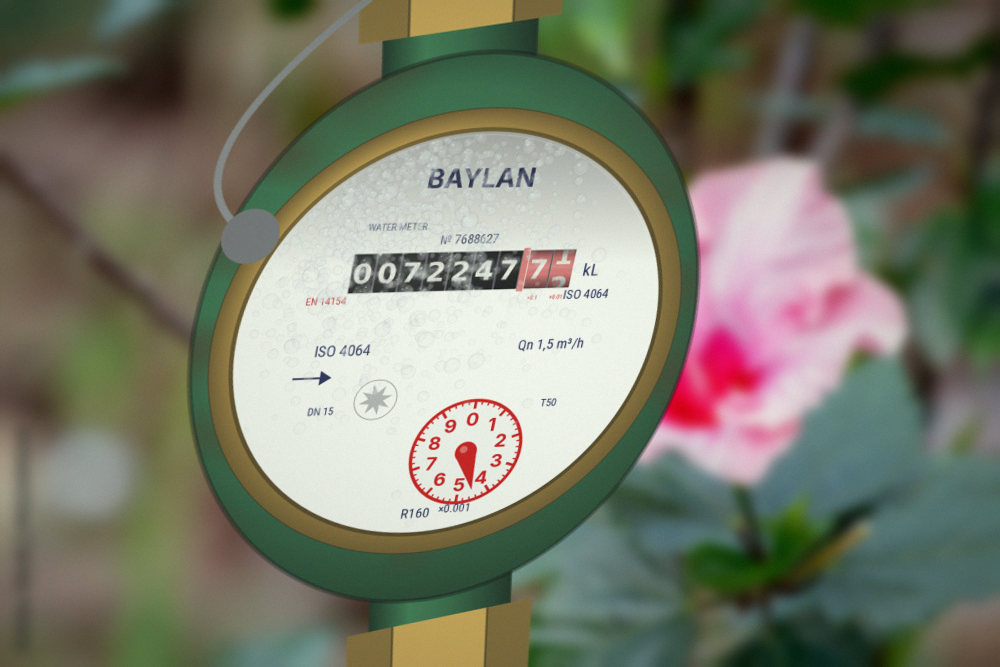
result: 72247.714 kL
